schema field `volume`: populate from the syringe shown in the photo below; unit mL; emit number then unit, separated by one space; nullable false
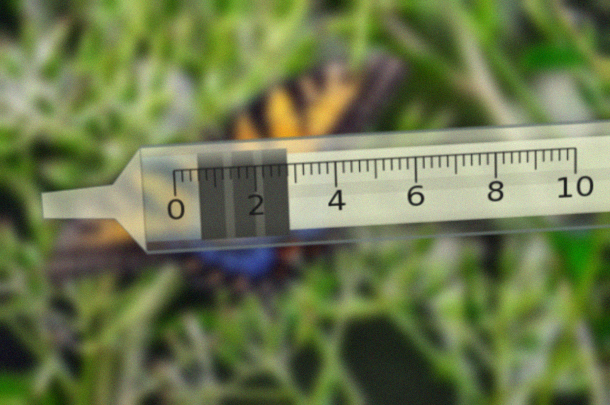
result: 0.6 mL
